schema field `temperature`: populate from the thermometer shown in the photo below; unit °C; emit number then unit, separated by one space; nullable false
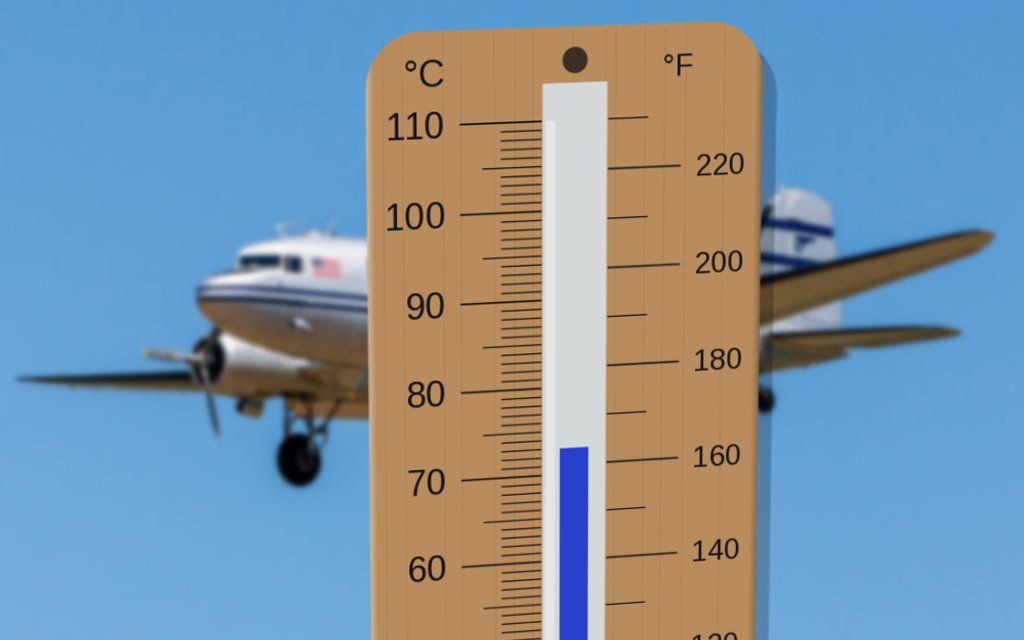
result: 73 °C
